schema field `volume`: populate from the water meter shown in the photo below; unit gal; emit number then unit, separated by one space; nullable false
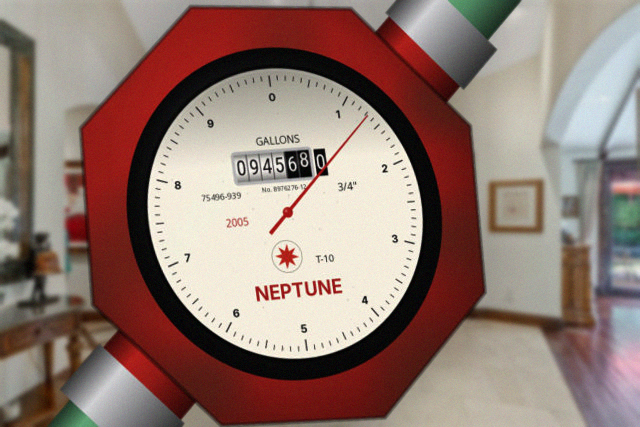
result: 945681.3 gal
